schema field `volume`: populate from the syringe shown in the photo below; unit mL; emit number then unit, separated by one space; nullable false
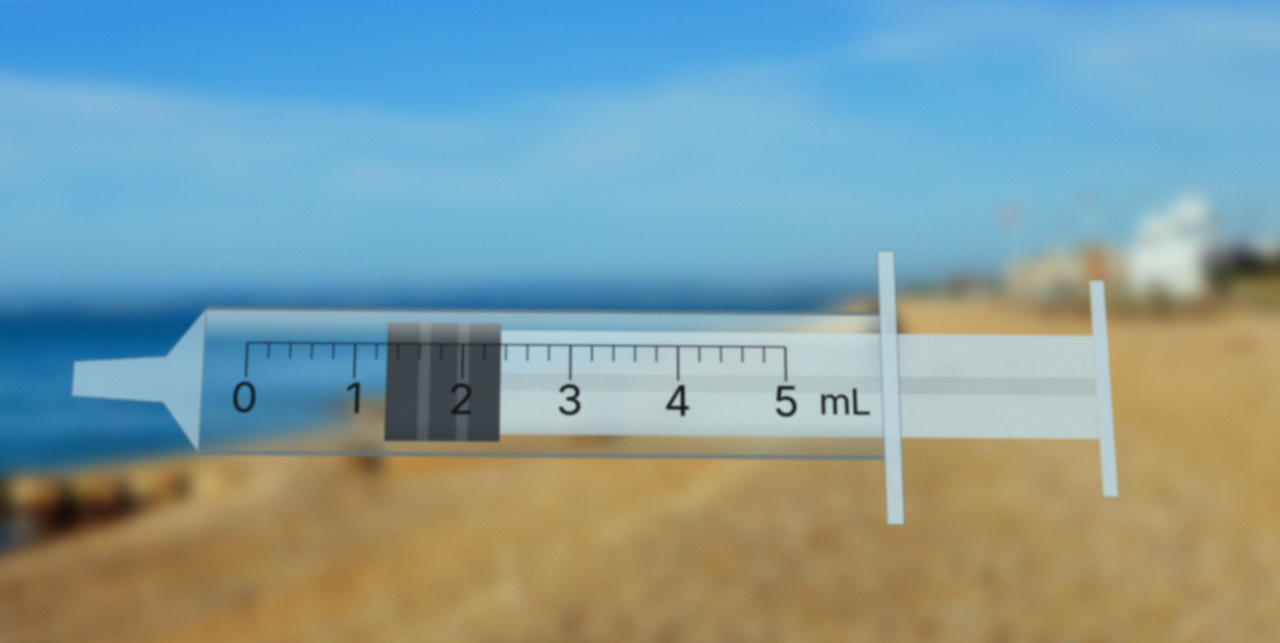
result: 1.3 mL
